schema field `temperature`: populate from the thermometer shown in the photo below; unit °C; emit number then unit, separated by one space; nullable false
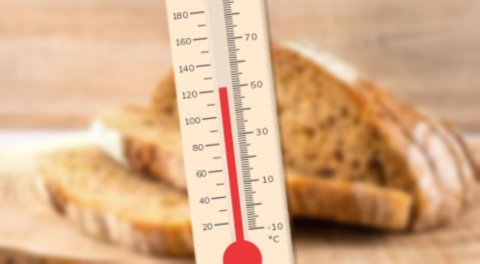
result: 50 °C
